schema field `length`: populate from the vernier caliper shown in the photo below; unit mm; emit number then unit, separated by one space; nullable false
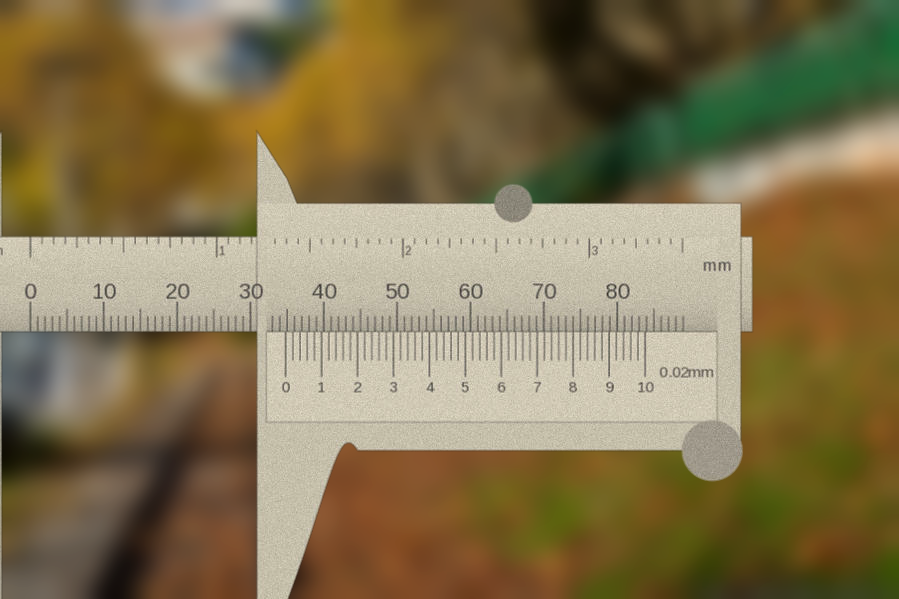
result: 34.8 mm
